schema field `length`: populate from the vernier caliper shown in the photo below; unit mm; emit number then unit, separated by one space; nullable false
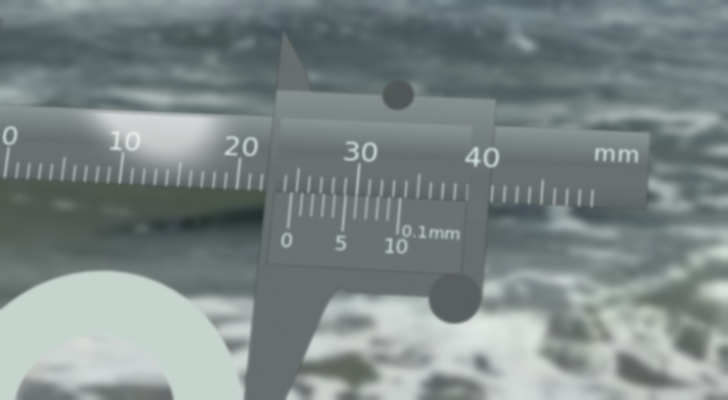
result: 24.6 mm
